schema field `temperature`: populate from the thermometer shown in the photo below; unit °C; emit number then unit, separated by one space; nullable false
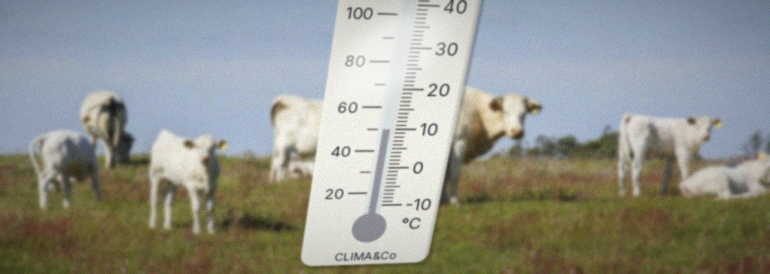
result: 10 °C
